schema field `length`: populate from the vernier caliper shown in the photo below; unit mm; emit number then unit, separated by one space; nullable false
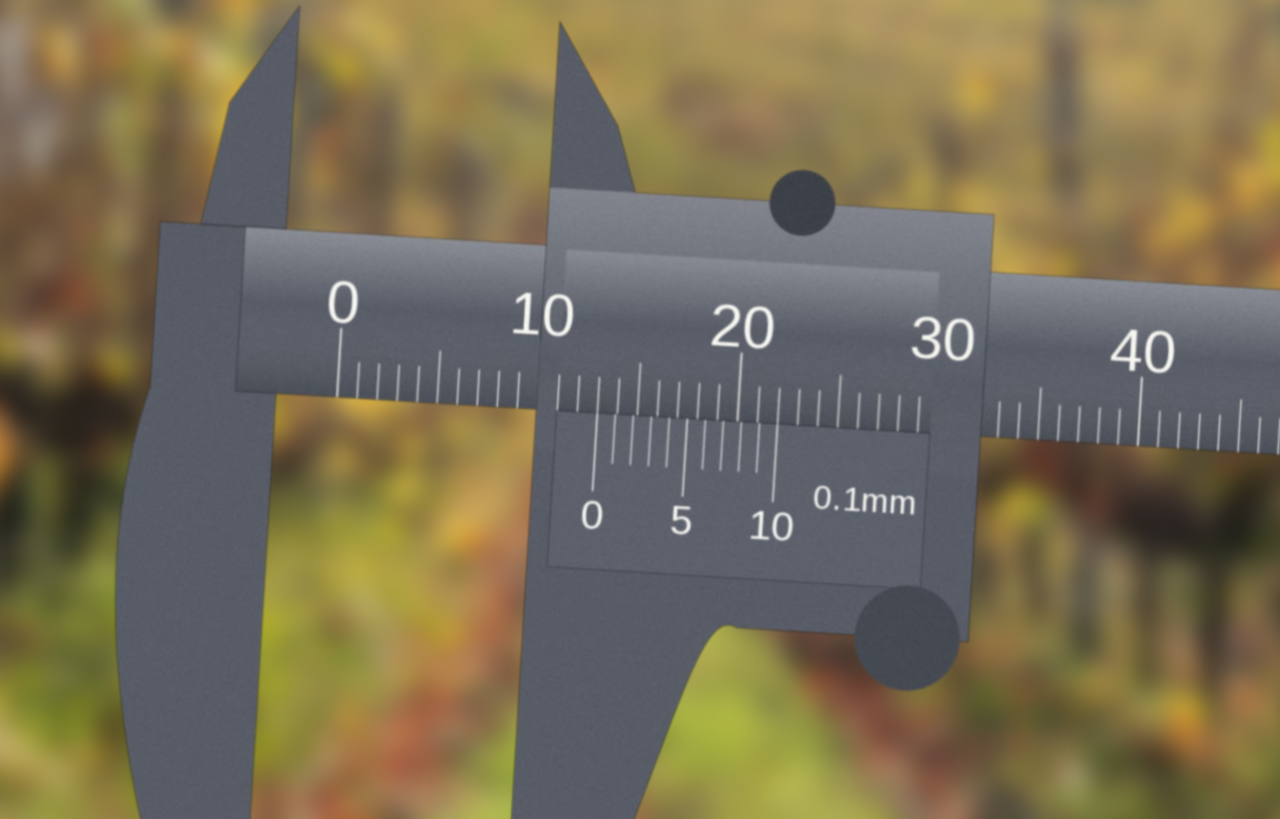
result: 13.0 mm
